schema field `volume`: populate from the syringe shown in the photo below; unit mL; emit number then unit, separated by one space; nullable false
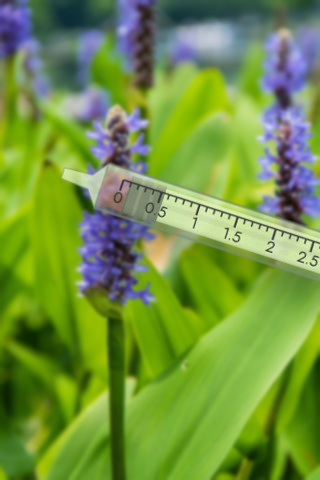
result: 0.1 mL
